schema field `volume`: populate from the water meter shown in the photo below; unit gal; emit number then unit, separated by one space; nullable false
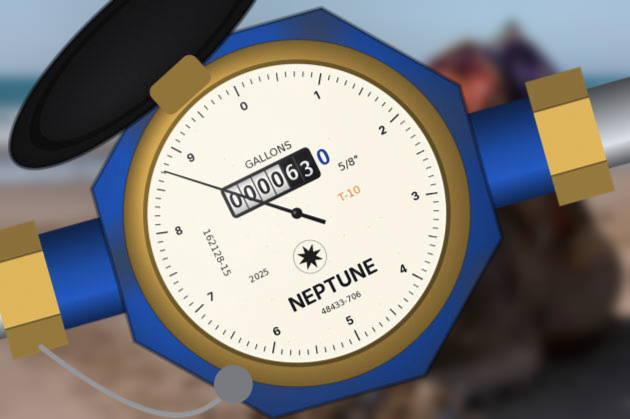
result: 628.7 gal
